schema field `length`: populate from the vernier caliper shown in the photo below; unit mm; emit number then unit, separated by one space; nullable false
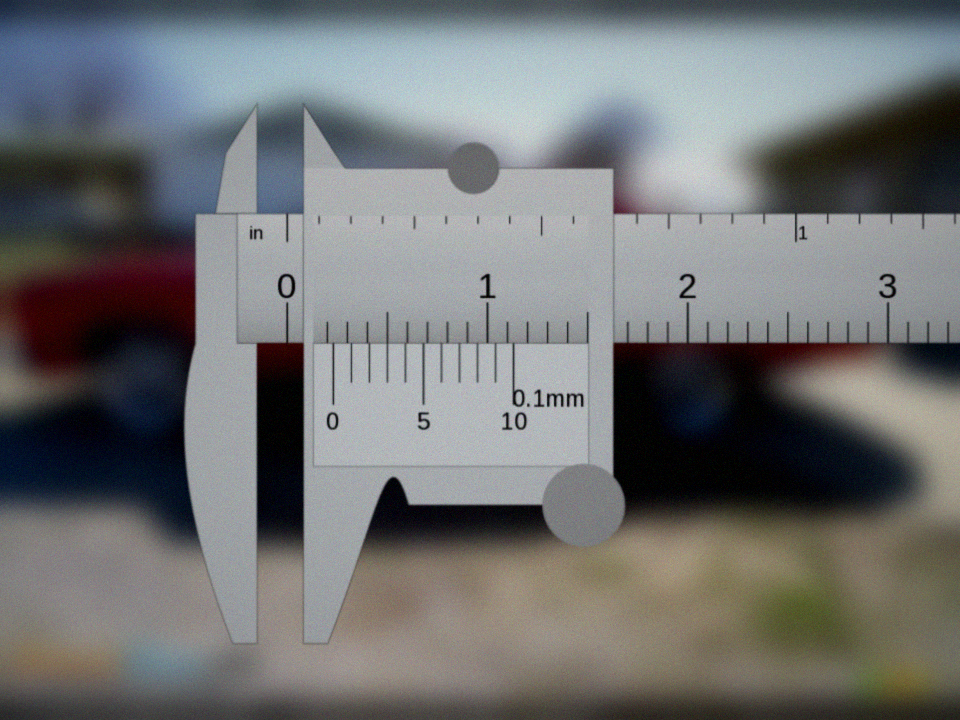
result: 2.3 mm
